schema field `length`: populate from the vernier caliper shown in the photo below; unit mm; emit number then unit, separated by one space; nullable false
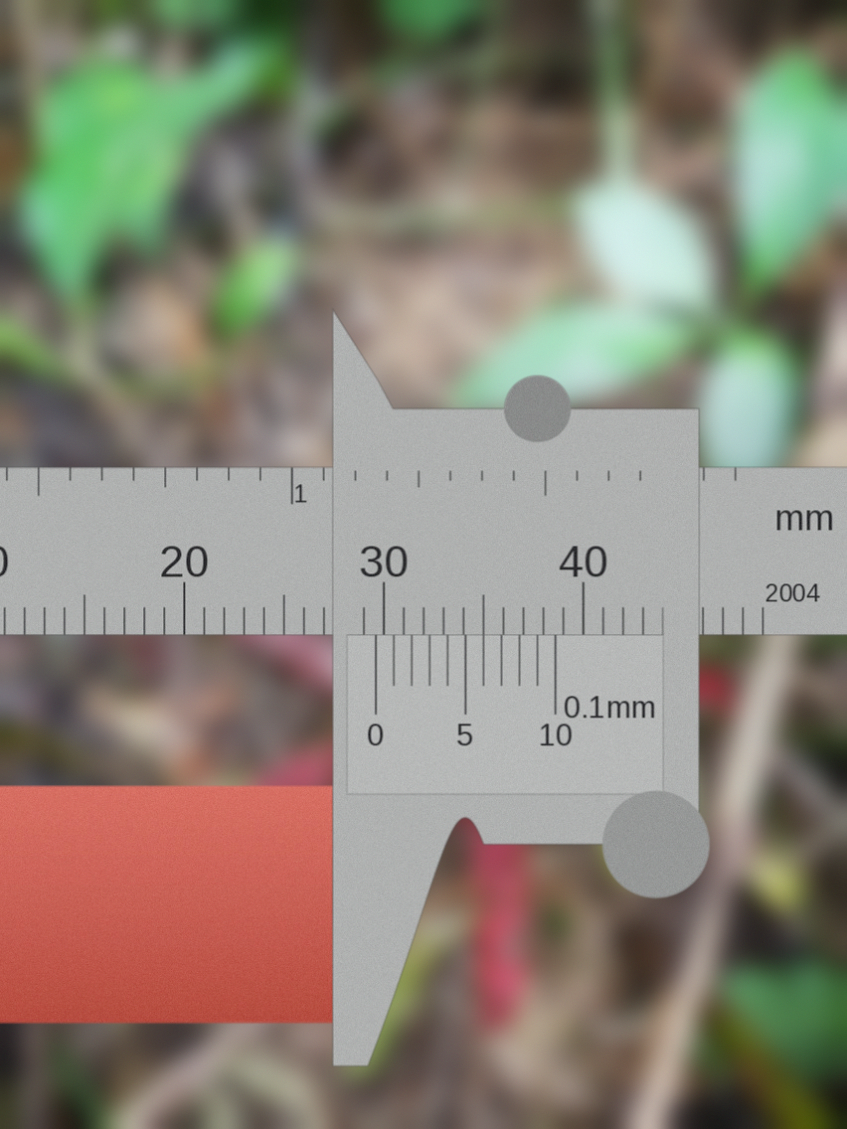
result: 29.6 mm
